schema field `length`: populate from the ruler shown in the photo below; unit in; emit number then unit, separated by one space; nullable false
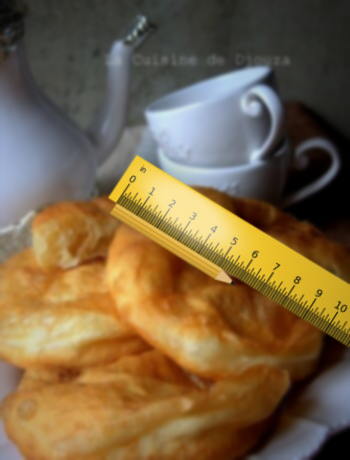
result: 6 in
